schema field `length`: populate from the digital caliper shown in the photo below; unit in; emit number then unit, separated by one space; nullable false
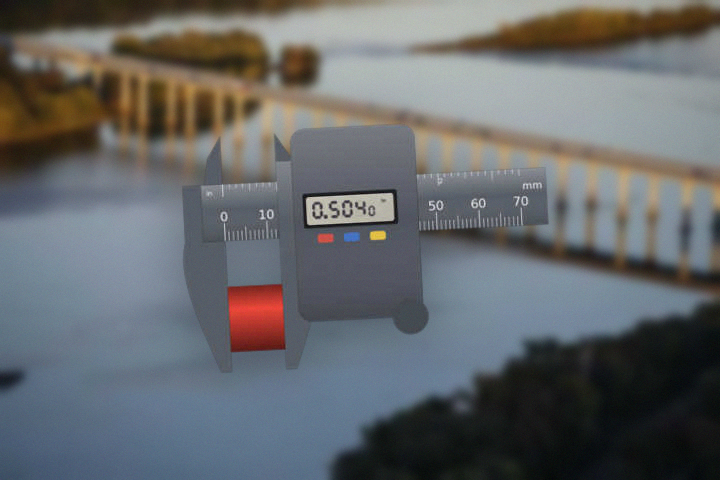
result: 0.5040 in
